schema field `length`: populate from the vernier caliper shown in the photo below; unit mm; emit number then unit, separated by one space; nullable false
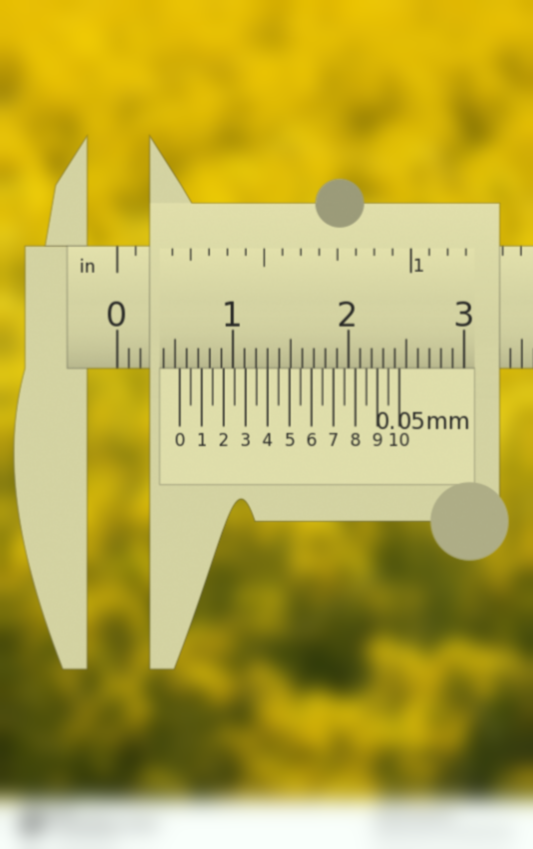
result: 5.4 mm
